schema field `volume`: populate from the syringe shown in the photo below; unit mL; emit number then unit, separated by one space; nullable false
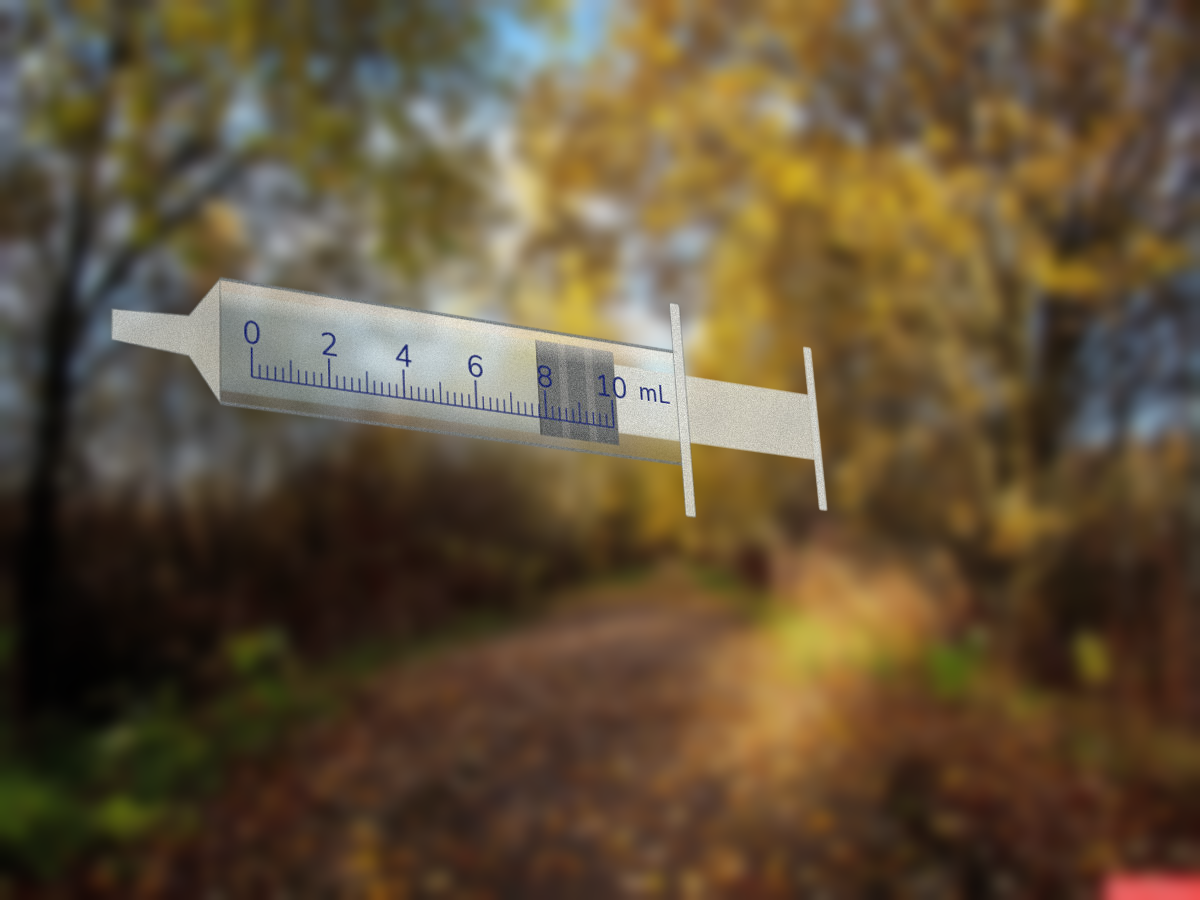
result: 7.8 mL
